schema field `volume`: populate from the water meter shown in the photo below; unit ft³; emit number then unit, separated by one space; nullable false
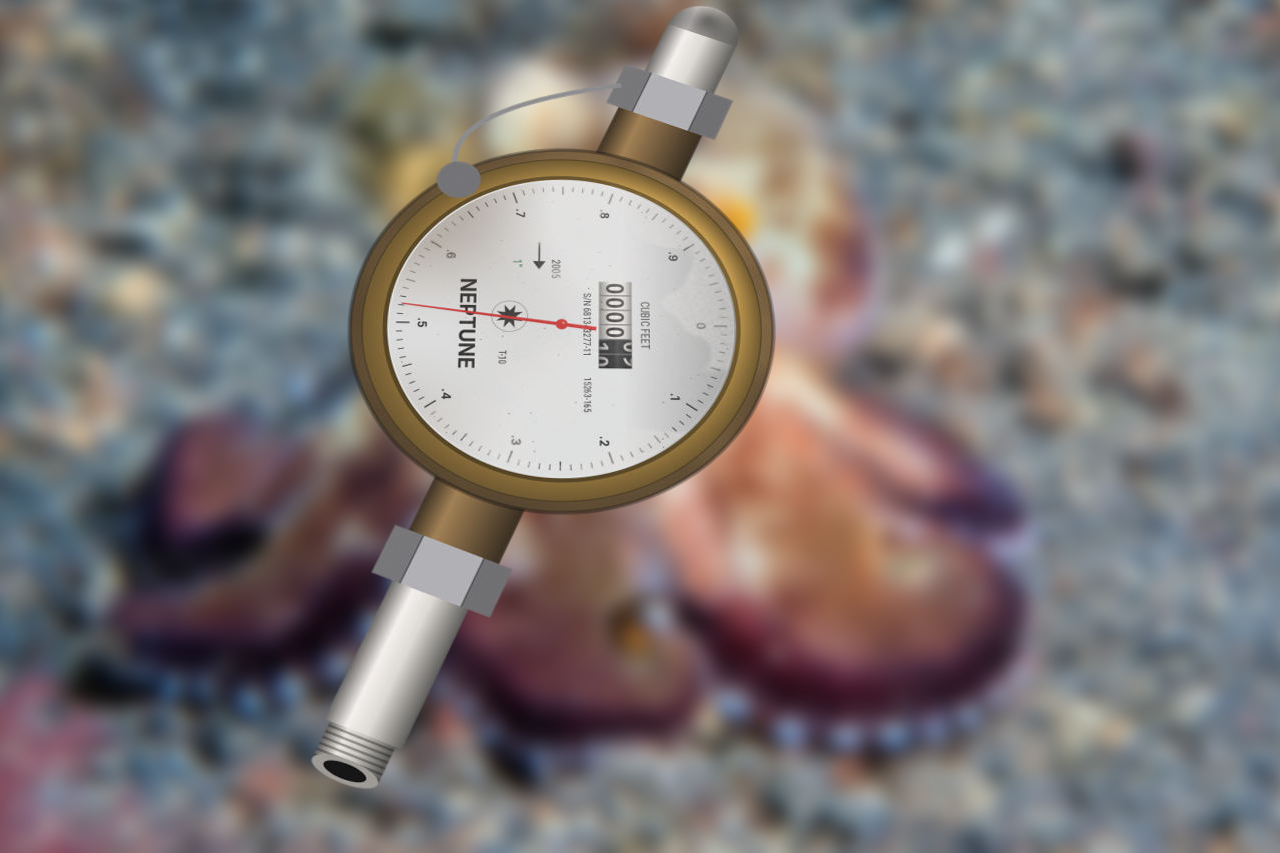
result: 9.52 ft³
